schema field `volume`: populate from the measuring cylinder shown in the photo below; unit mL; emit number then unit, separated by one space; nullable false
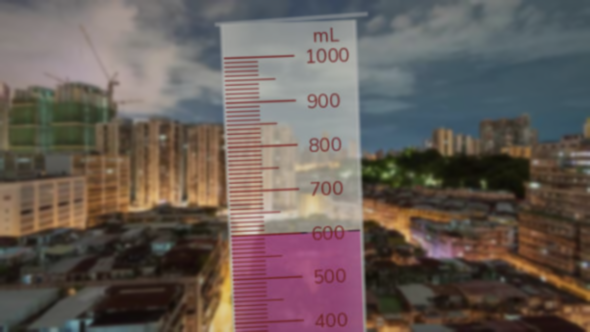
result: 600 mL
